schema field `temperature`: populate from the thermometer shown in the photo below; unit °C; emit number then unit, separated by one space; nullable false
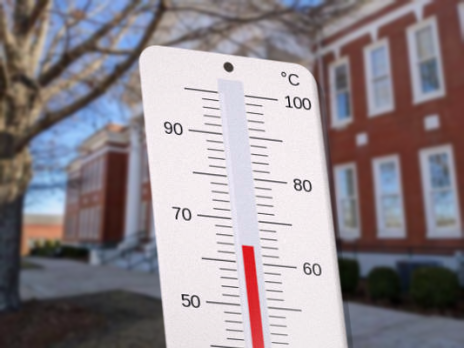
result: 64 °C
